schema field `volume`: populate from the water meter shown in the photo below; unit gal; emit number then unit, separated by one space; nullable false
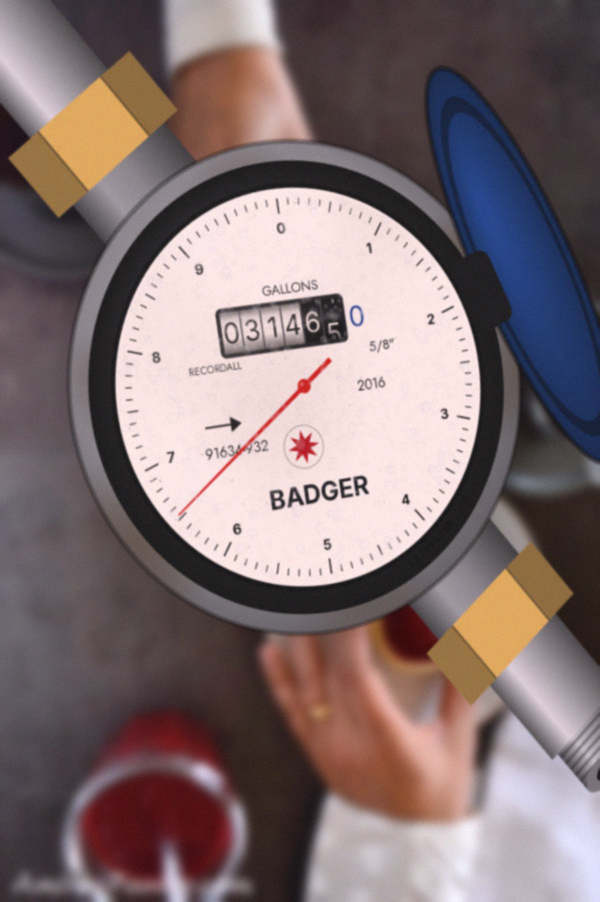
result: 314646.5 gal
